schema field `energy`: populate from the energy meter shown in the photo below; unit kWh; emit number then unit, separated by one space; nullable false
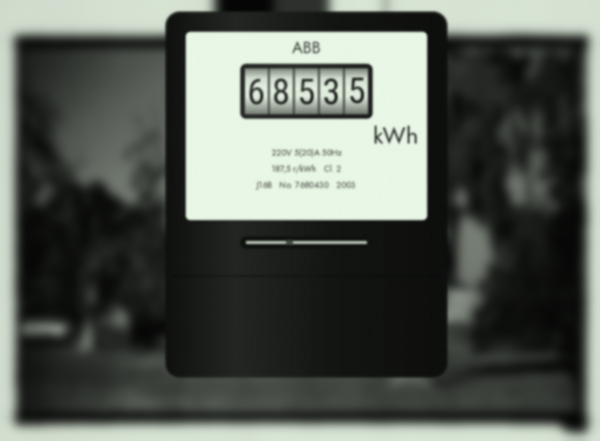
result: 68535 kWh
